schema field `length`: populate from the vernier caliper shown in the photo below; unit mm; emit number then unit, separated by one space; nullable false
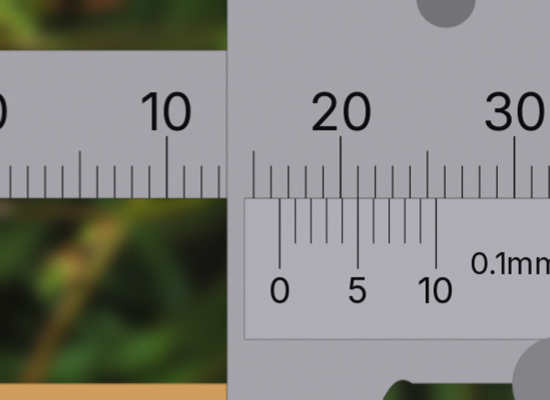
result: 16.5 mm
